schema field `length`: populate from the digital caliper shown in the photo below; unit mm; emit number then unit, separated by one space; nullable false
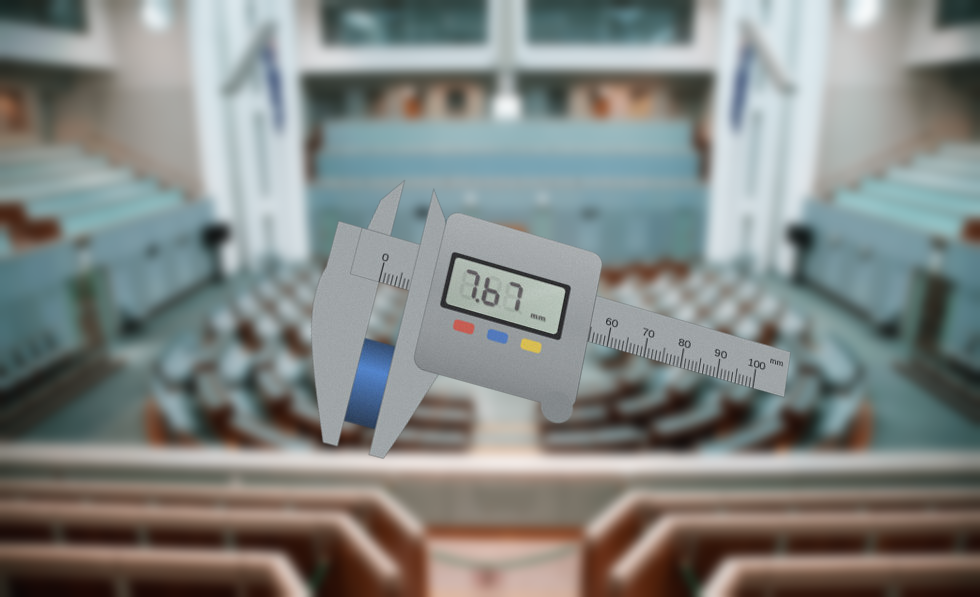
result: 7.67 mm
